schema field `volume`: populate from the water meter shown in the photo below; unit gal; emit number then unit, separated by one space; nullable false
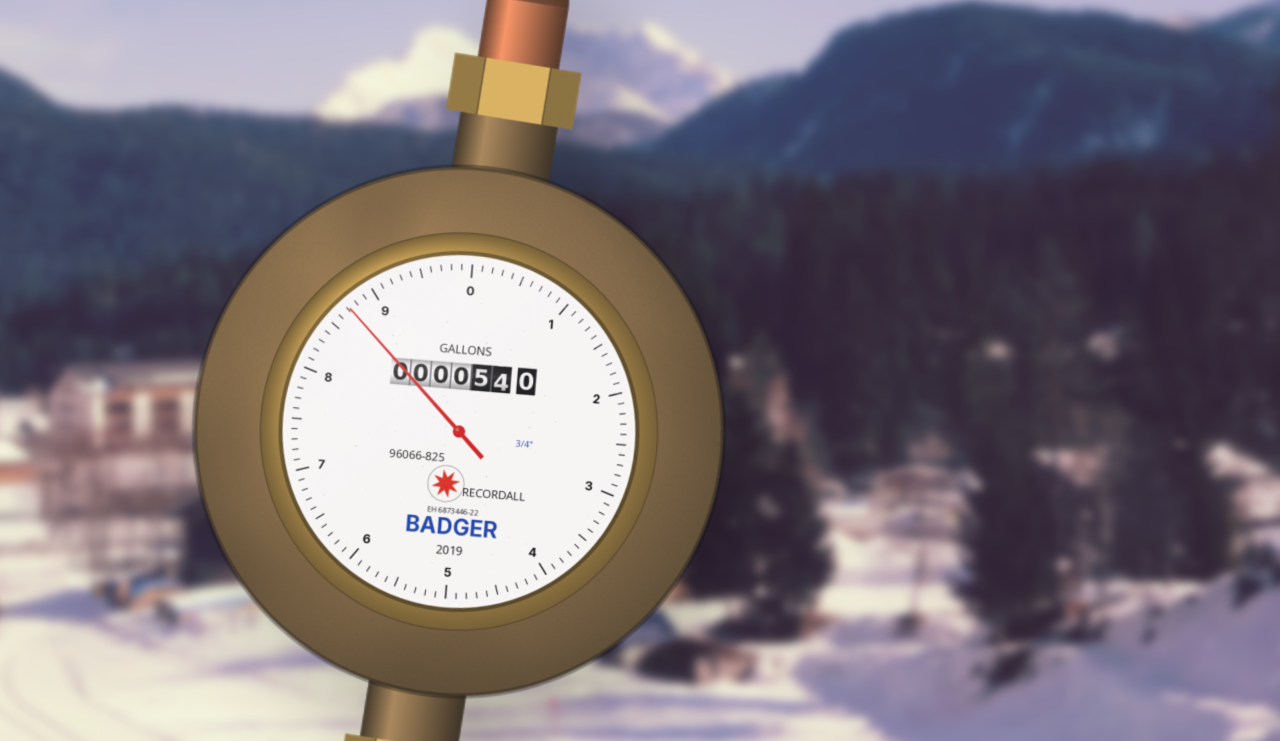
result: 538.7 gal
